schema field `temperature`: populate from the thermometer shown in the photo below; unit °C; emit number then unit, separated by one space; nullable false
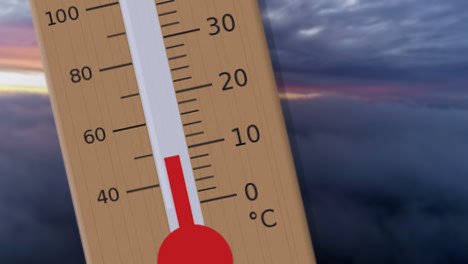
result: 9 °C
